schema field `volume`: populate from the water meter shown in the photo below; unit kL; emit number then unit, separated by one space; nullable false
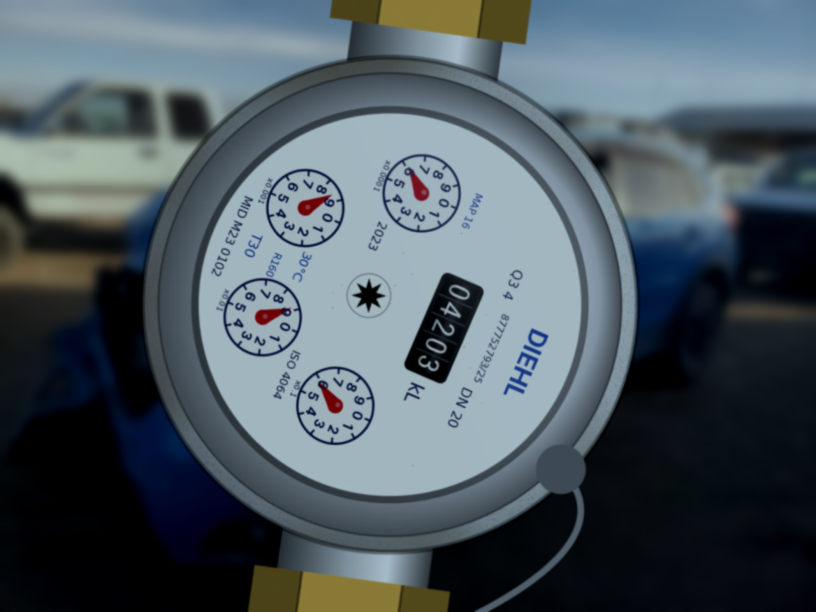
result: 4203.5886 kL
